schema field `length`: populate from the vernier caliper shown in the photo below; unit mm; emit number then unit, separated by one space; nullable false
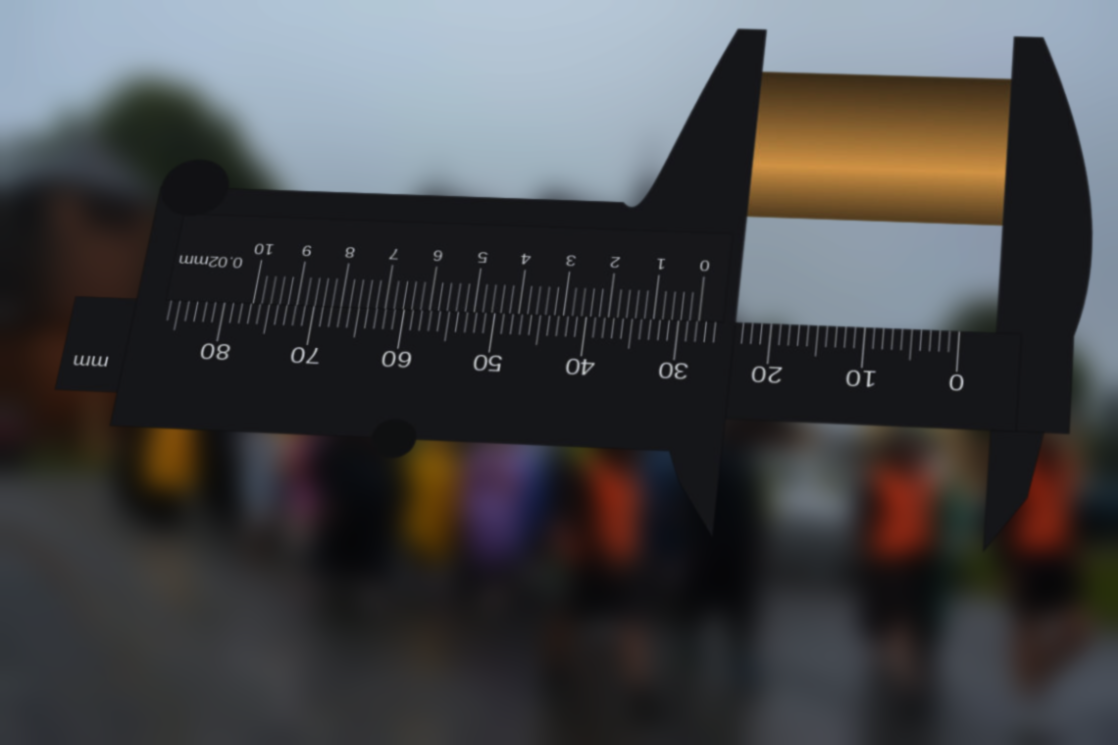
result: 27.8 mm
